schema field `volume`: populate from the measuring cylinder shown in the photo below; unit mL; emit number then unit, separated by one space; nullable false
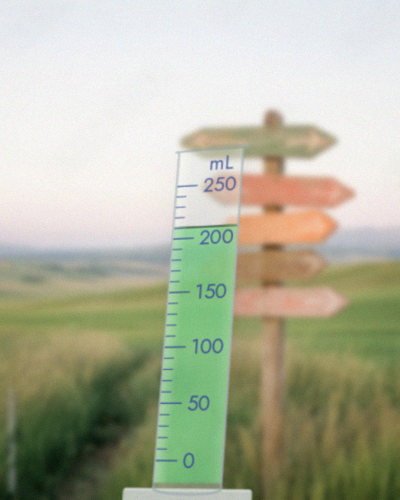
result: 210 mL
